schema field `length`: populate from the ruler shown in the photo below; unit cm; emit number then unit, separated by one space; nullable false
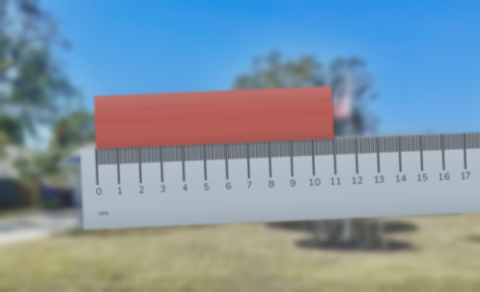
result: 11 cm
